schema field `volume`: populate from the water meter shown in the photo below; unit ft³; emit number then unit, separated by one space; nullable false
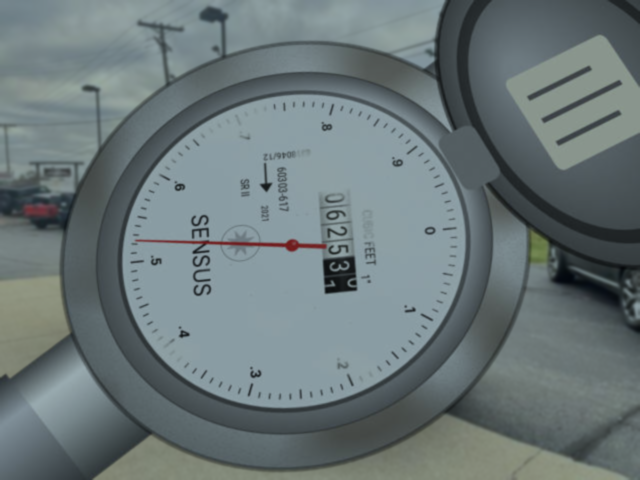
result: 62530.52 ft³
